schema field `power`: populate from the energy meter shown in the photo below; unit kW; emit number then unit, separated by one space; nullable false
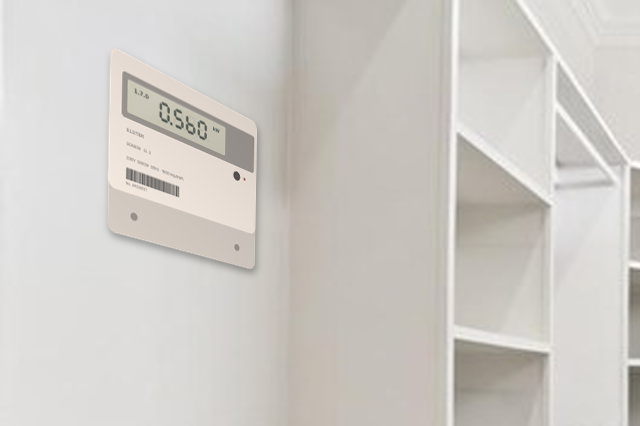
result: 0.560 kW
